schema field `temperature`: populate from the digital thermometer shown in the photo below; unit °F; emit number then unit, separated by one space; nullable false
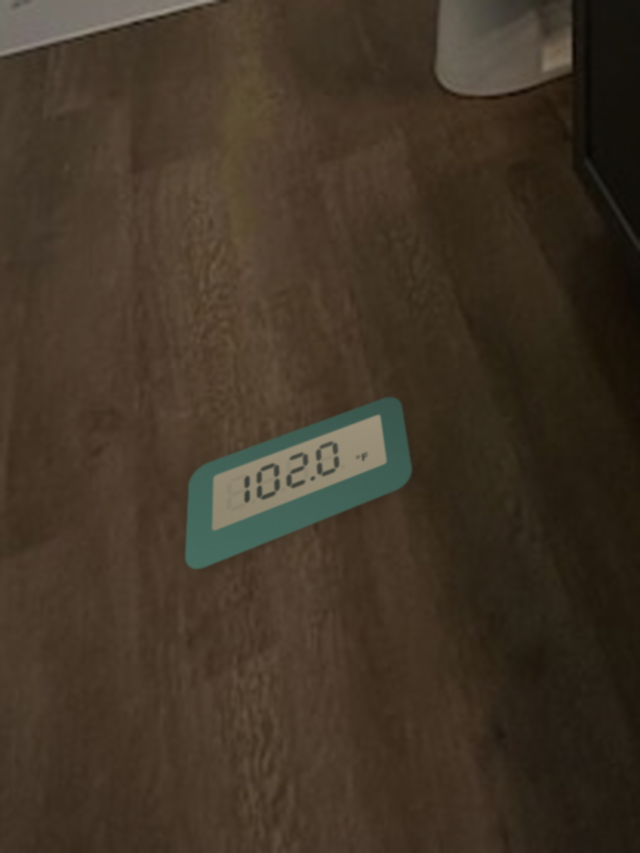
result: 102.0 °F
